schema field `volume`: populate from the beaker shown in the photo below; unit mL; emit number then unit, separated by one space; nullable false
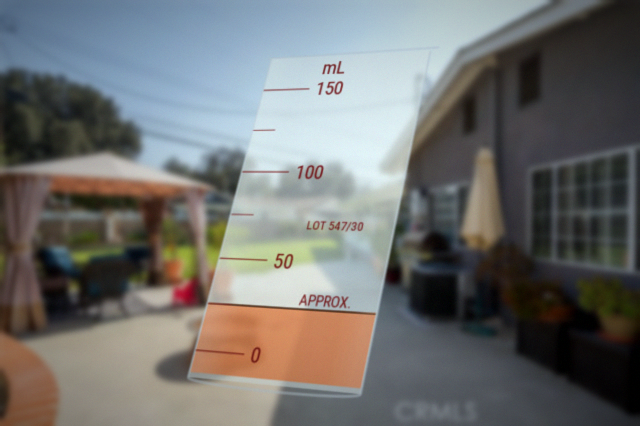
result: 25 mL
